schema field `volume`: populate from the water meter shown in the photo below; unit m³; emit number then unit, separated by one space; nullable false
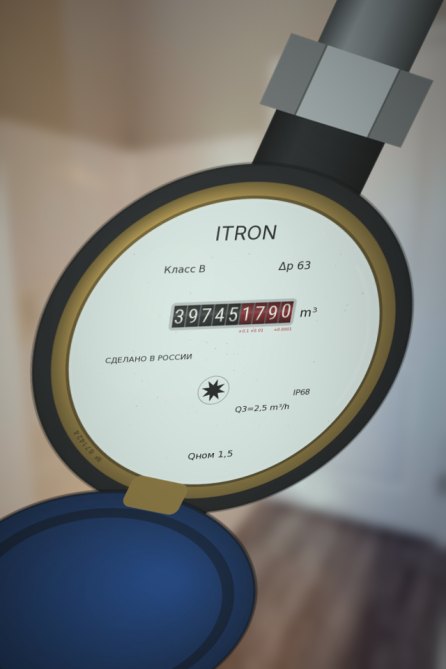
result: 39745.1790 m³
